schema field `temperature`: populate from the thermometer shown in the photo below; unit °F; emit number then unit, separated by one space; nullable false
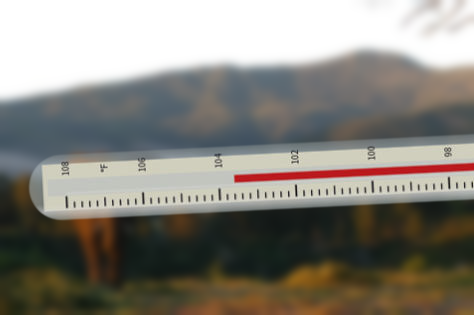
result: 103.6 °F
